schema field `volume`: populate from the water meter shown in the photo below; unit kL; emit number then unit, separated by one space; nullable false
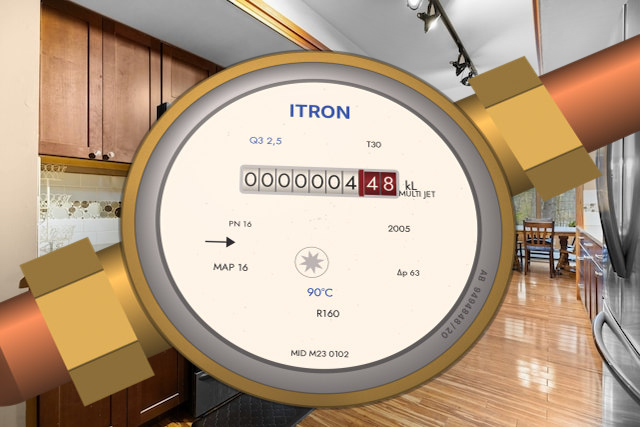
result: 4.48 kL
